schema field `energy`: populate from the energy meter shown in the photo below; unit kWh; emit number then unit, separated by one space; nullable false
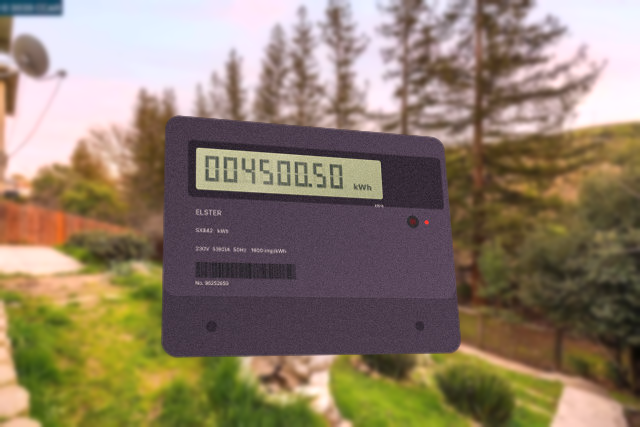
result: 4500.50 kWh
